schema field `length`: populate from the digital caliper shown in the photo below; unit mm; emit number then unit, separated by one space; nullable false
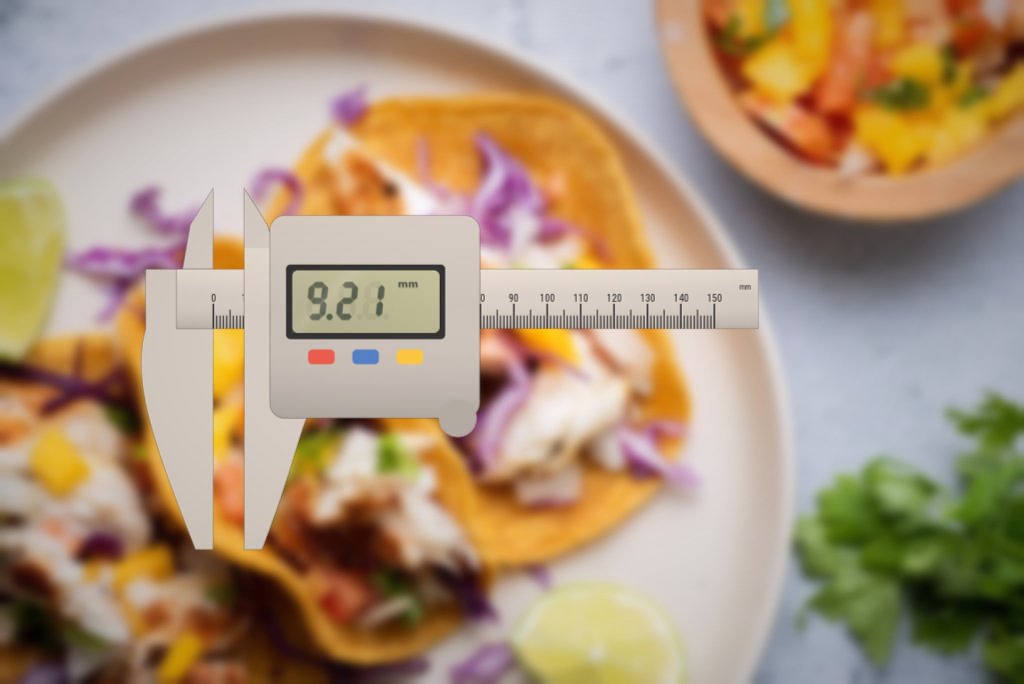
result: 9.21 mm
